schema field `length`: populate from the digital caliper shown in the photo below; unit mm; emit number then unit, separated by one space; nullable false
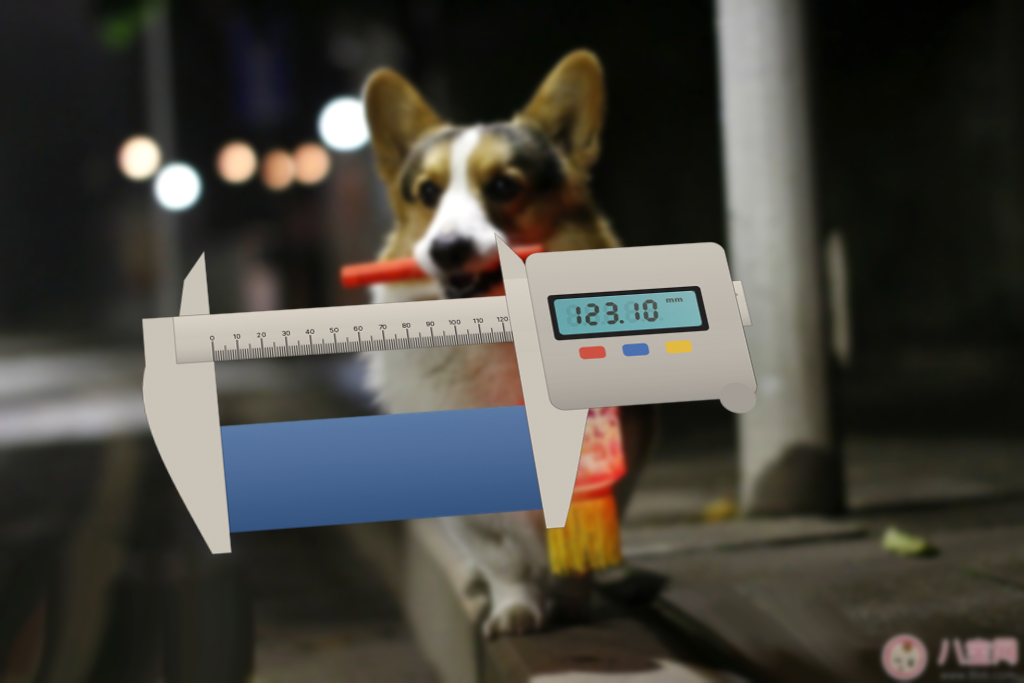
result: 123.10 mm
